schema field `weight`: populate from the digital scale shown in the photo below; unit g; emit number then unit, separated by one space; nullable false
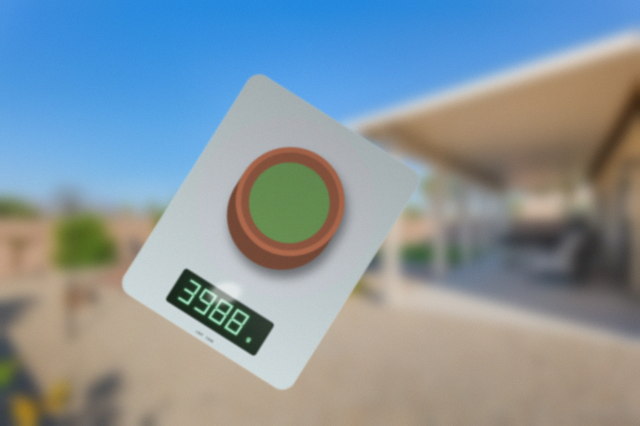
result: 3988 g
